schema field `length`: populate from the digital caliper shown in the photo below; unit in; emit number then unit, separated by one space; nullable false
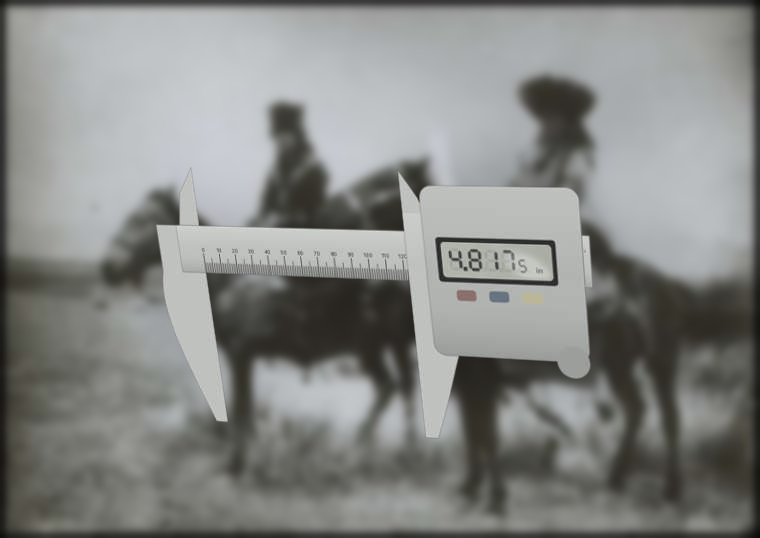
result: 4.8175 in
